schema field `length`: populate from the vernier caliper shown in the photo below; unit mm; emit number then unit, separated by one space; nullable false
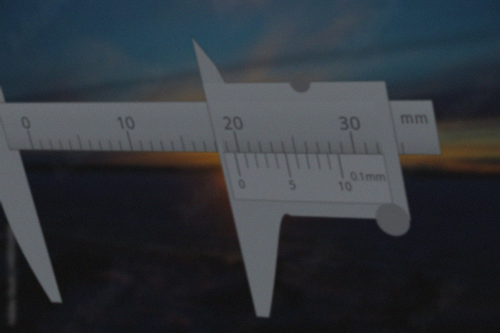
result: 19.6 mm
